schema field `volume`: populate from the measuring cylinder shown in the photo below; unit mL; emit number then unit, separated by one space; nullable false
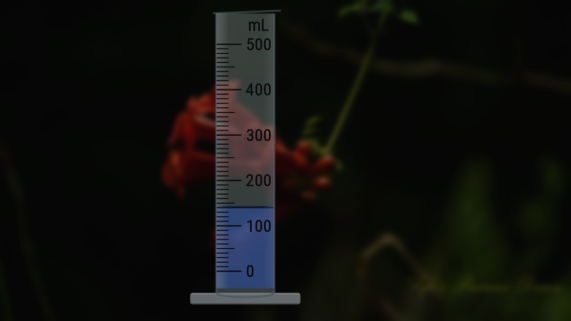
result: 140 mL
